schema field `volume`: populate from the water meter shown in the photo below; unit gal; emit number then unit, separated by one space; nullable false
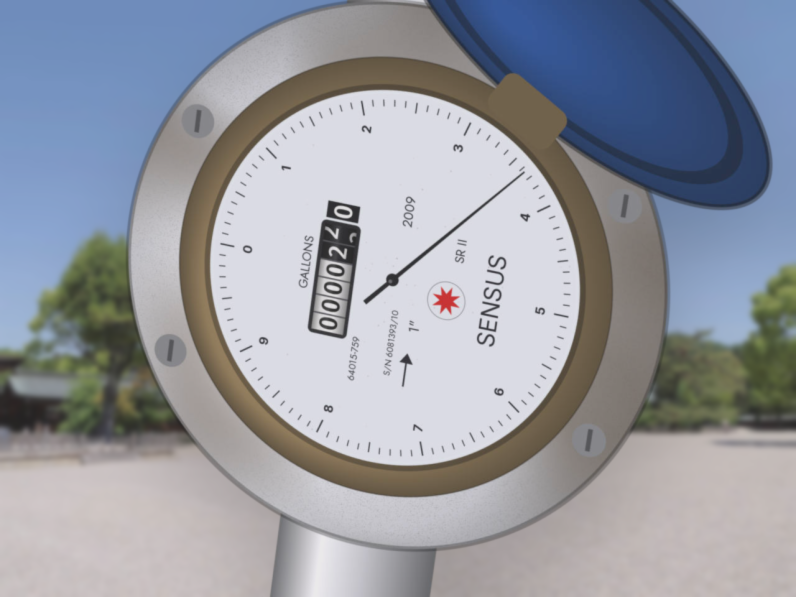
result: 223.6 gal
